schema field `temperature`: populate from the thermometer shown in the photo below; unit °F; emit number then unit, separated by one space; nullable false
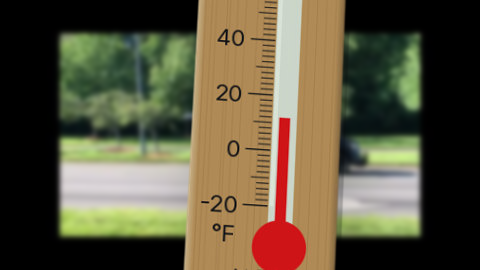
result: 12 °F
